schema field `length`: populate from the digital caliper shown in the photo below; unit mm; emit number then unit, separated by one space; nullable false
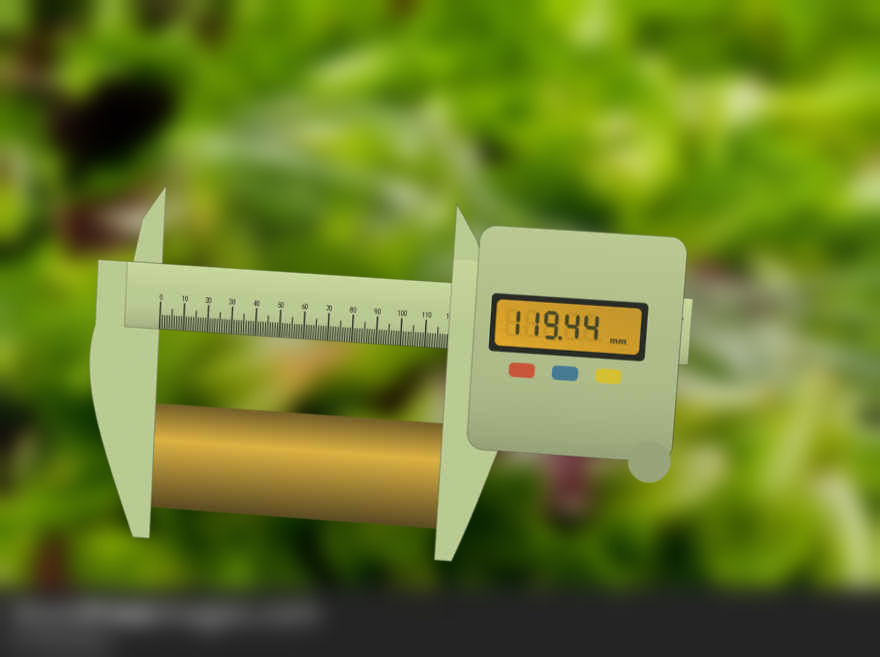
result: 119.44 mm
